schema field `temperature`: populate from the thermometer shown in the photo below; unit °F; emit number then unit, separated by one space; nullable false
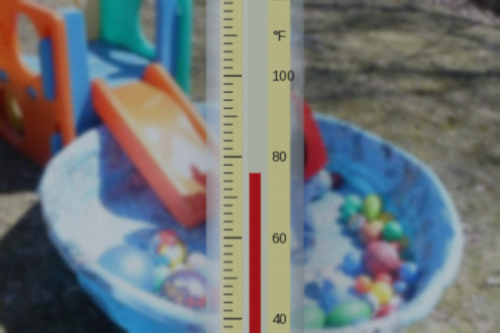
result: 76 °F
